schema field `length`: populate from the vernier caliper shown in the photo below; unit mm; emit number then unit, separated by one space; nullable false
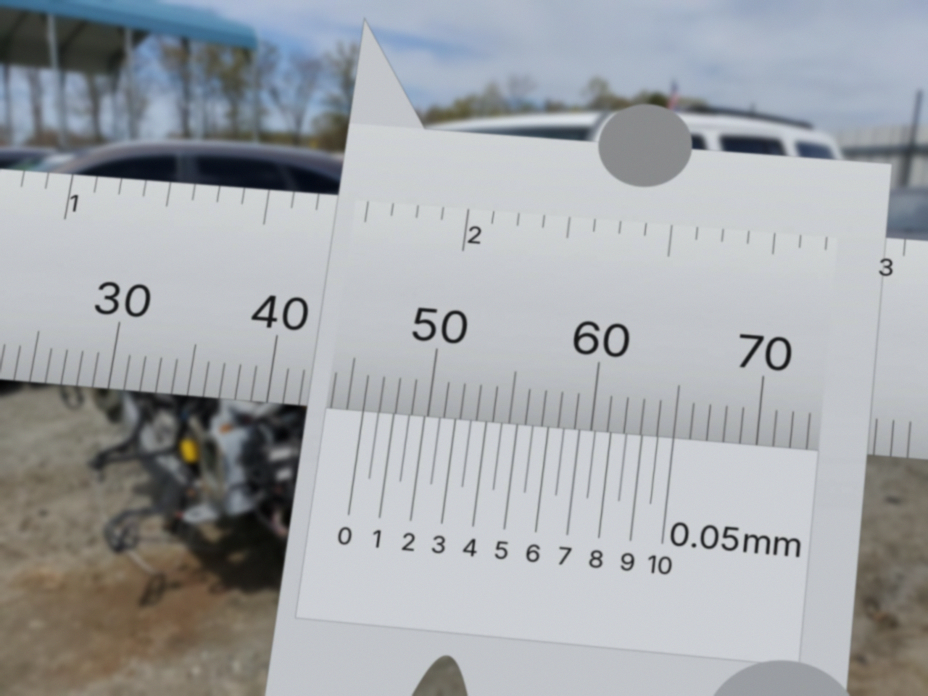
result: 46.0 mm
